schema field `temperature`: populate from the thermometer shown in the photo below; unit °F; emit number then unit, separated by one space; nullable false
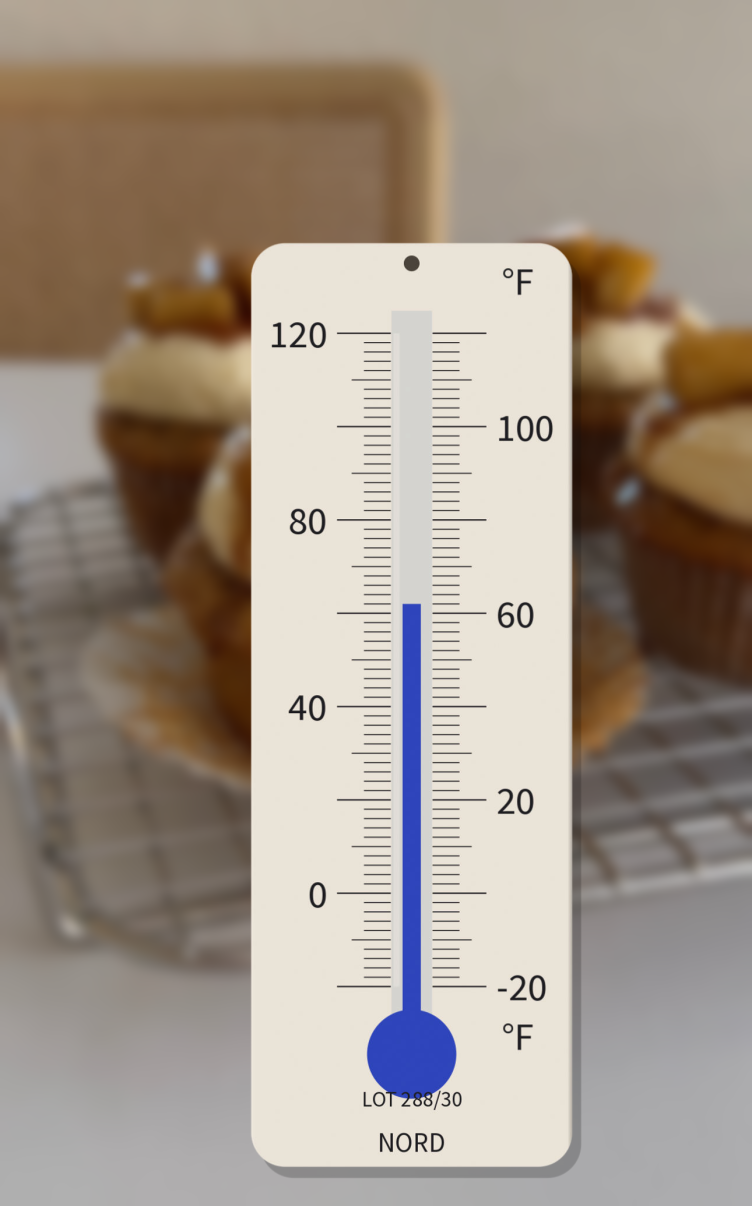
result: 62 °F
